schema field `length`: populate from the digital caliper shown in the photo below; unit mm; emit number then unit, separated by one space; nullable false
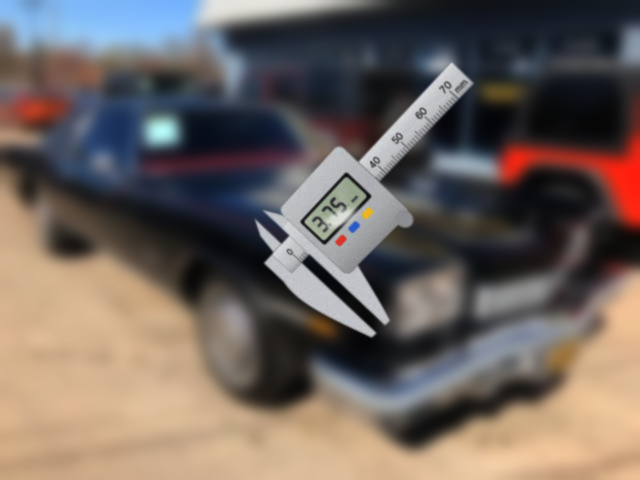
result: 3.75 mm
